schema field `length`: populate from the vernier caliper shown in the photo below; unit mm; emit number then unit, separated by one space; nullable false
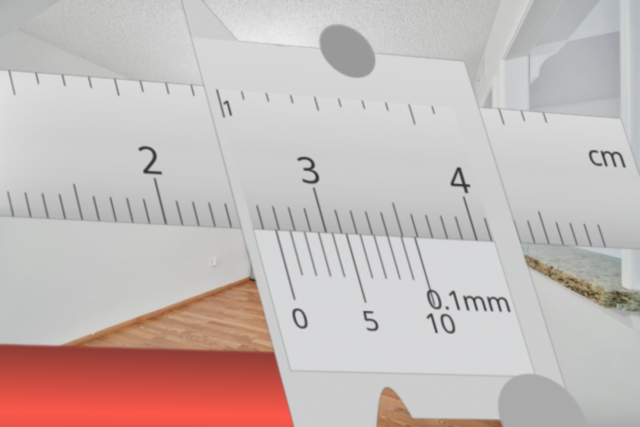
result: 26.8 mm
